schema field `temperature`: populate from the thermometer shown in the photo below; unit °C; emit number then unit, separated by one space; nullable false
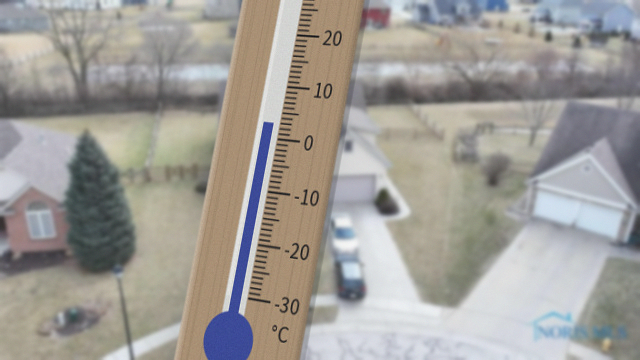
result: 3 °C
